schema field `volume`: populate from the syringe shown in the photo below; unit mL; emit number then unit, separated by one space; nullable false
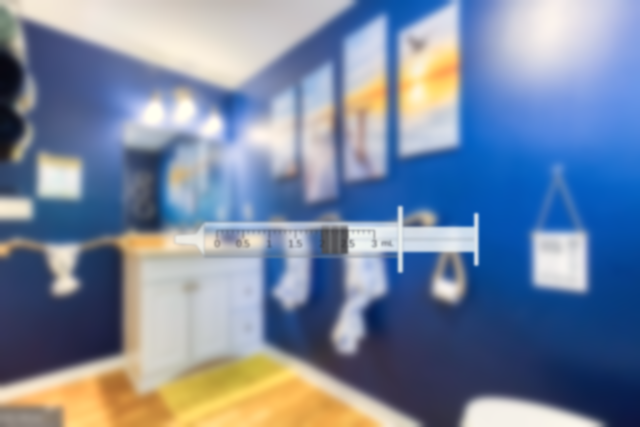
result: 2 mL
